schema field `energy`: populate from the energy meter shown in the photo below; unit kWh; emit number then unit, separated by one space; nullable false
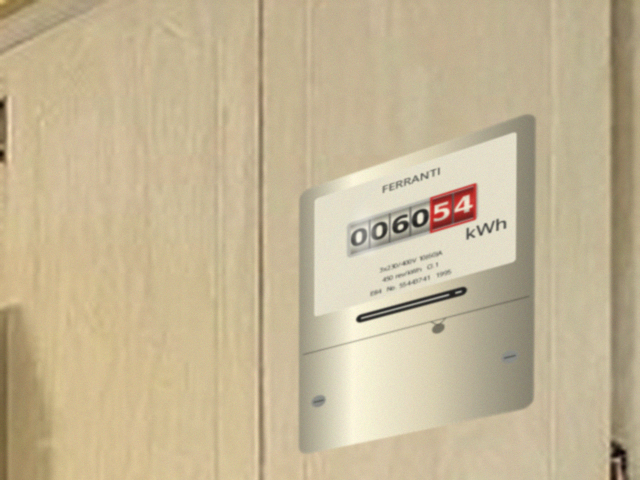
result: 60.54 kWh
